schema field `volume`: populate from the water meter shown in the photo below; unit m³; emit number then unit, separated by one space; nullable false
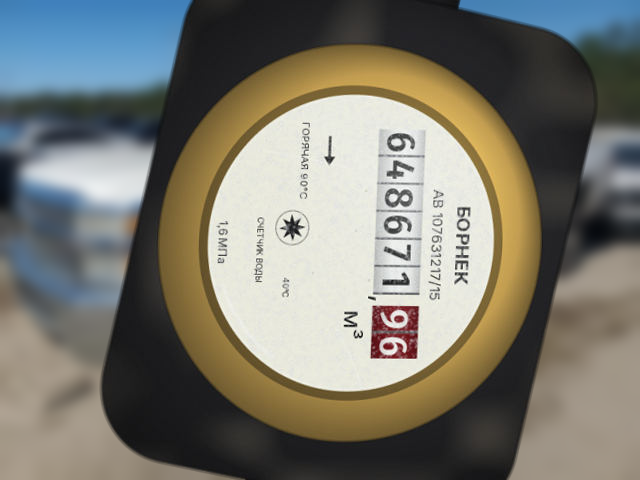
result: 648671.96 m³
